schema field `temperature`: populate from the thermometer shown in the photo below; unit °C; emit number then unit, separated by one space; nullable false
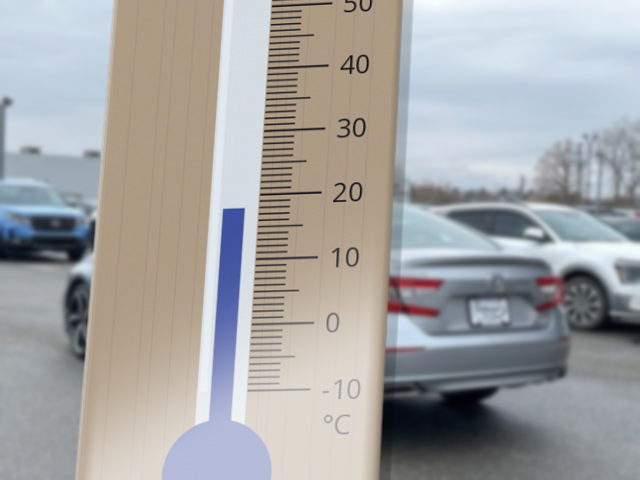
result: 18 °C
